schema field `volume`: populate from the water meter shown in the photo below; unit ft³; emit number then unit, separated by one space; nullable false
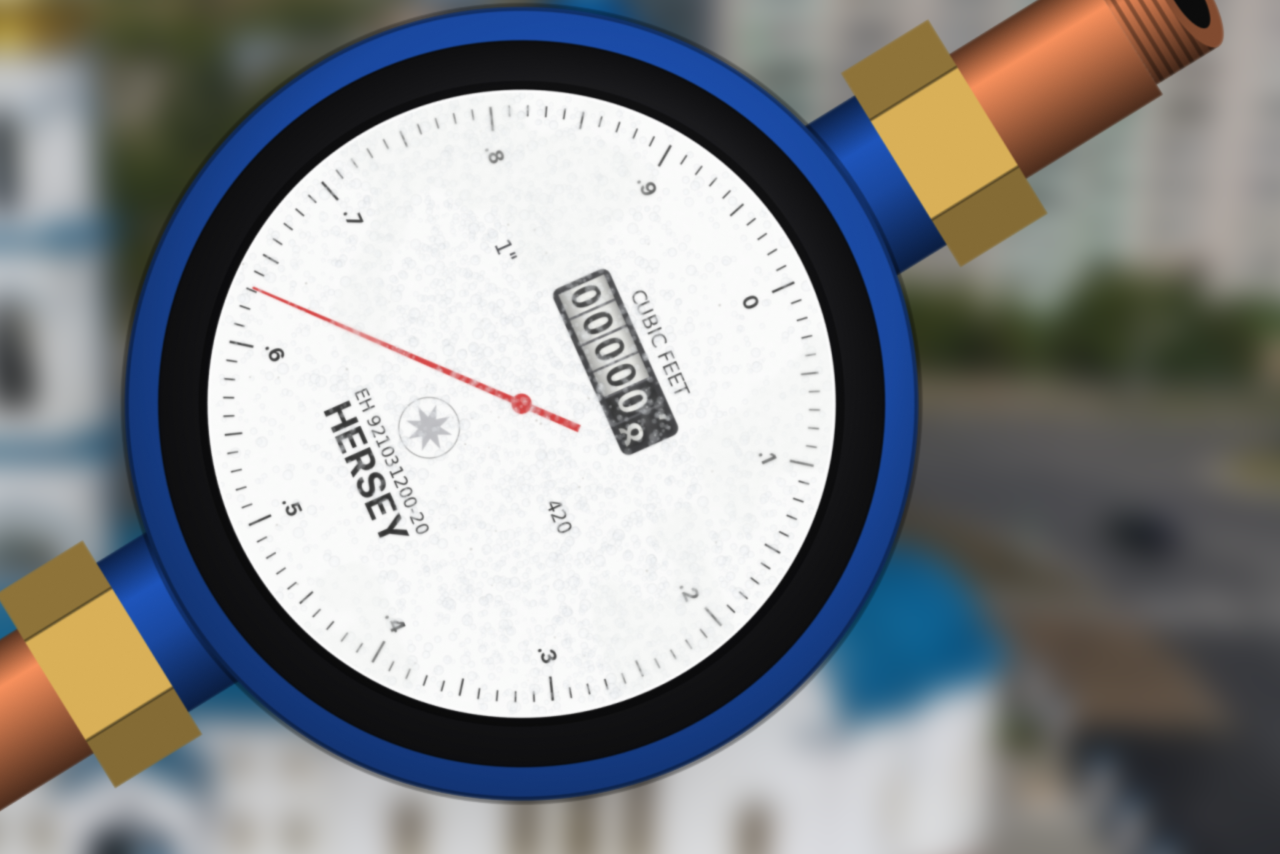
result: 7.63 ft³
